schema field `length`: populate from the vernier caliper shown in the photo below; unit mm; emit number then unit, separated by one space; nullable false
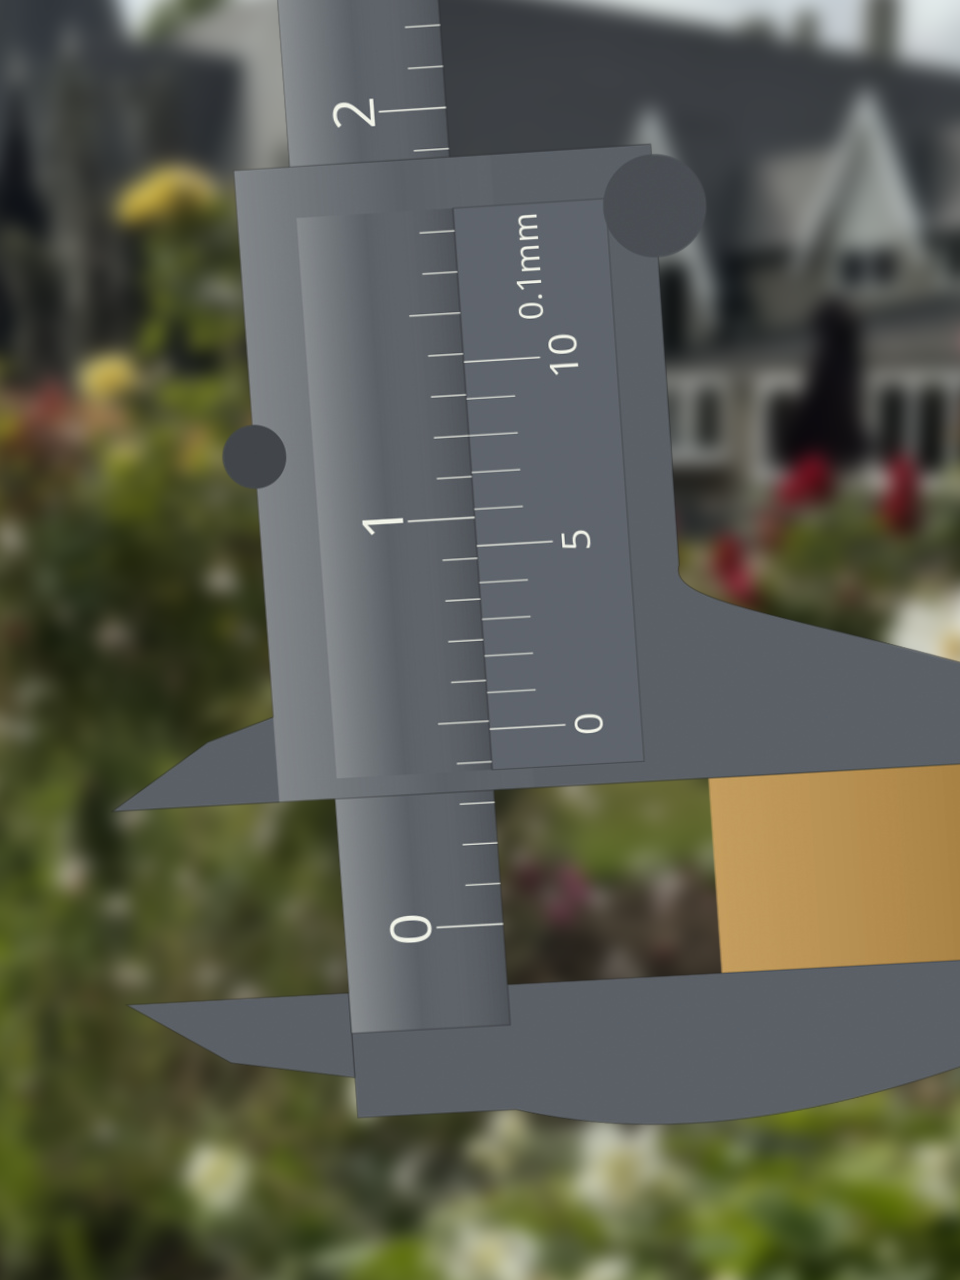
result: 4.8 mm
